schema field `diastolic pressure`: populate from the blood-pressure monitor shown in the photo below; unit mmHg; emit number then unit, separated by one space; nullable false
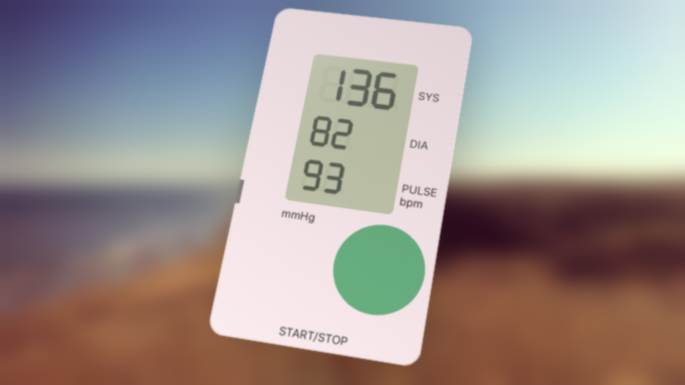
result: 82 mmHg
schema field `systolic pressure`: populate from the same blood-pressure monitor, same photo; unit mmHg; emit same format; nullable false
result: 136 mmHg
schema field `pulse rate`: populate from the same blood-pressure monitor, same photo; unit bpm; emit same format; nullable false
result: 93 bpm
